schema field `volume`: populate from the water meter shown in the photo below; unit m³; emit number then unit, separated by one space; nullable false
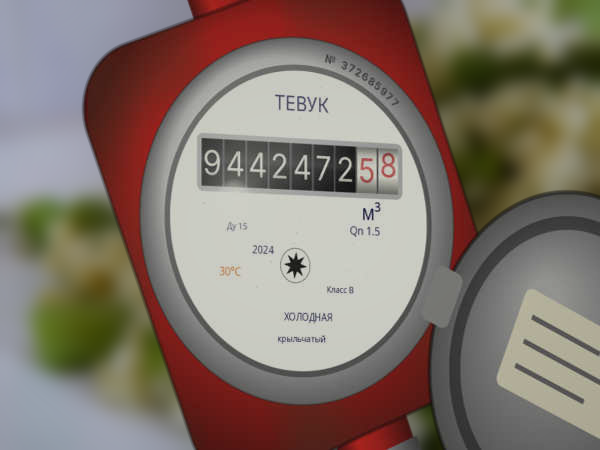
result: 9442472.58 m³
